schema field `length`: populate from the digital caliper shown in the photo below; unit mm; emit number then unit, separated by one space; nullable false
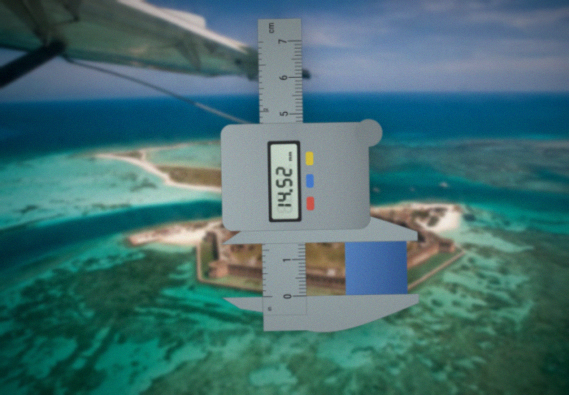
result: 14.52 mm
